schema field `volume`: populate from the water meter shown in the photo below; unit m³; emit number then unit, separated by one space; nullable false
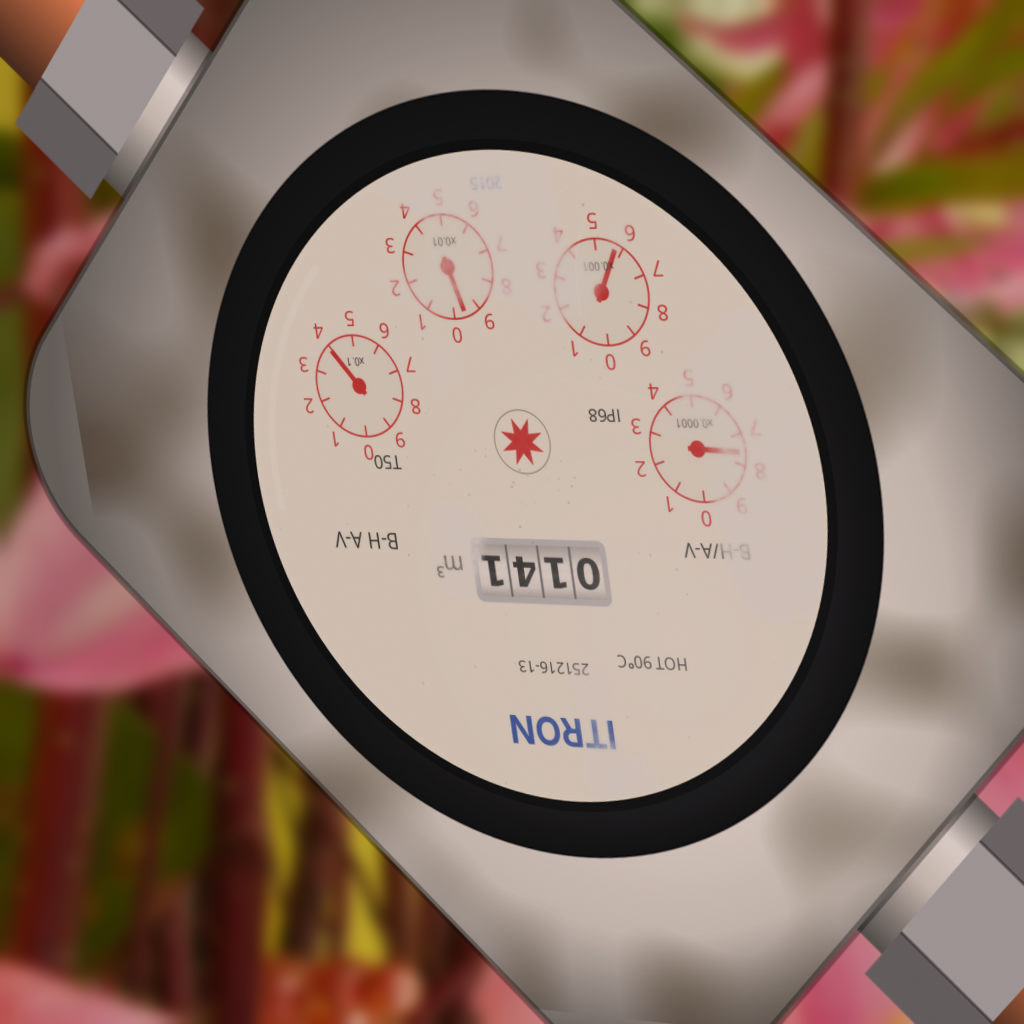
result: 141.3957 m³
